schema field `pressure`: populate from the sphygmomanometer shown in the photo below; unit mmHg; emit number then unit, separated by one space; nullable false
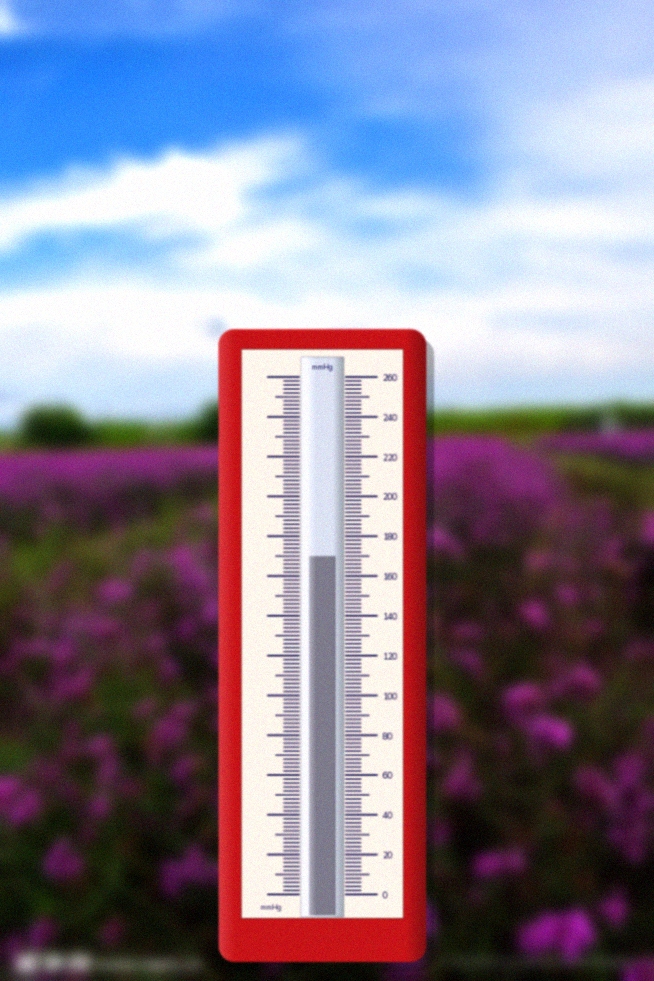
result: 170 mmHg
